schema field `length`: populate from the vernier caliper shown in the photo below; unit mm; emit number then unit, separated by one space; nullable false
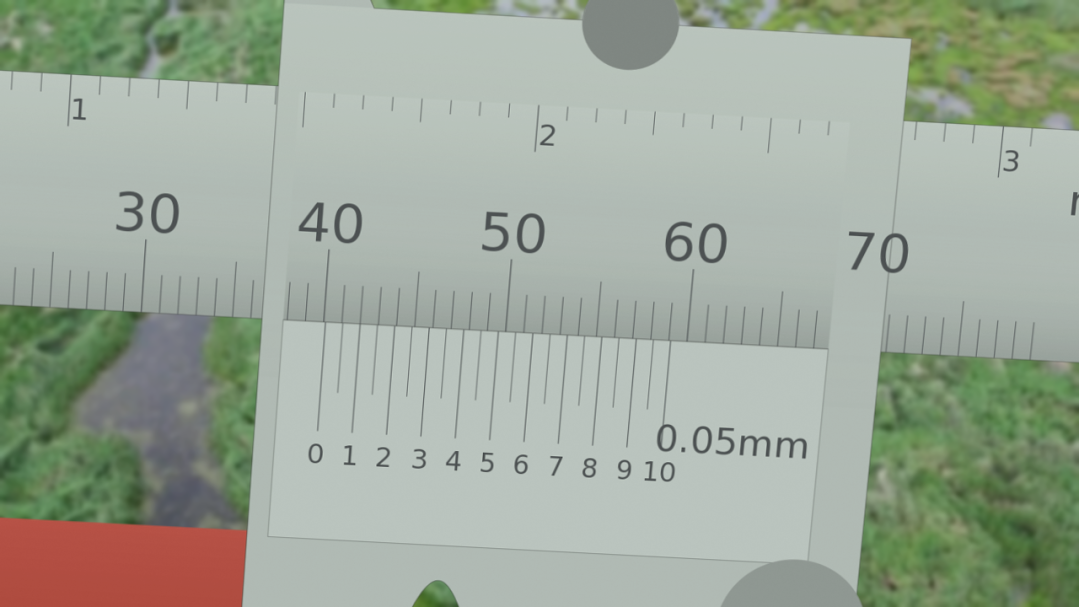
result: 40.1 mm
